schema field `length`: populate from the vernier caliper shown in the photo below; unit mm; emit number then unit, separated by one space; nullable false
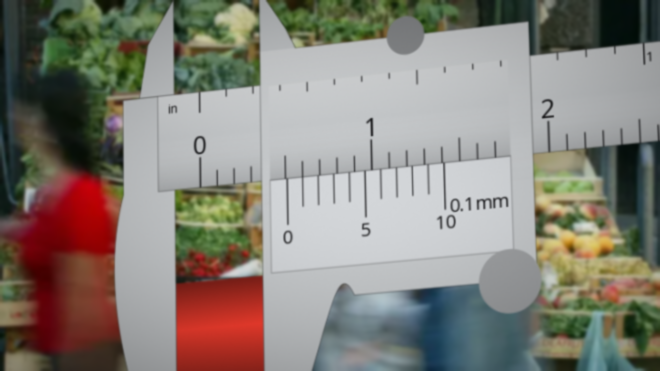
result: 5.1 mm
